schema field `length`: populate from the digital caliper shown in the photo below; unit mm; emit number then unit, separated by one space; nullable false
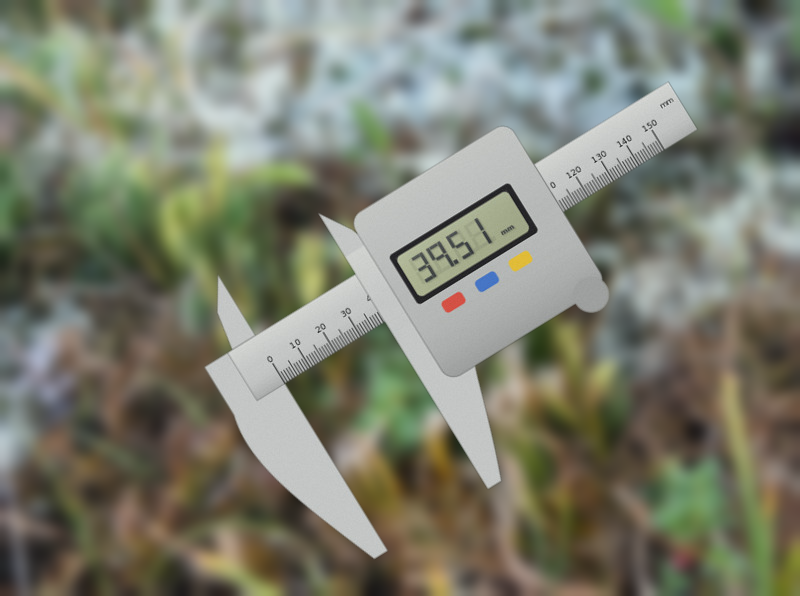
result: 39.51 mm
